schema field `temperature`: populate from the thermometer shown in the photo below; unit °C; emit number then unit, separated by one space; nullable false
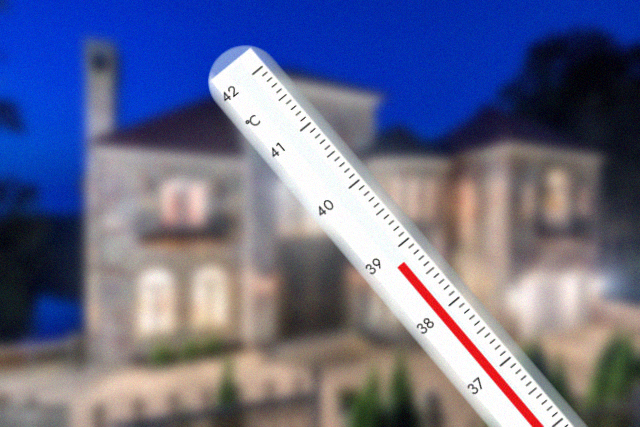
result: 38.8 °C
